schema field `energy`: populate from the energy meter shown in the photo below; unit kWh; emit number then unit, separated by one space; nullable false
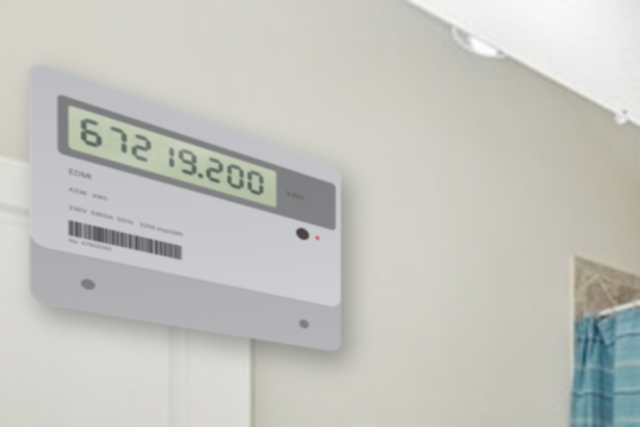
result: 67219.200 kWh
